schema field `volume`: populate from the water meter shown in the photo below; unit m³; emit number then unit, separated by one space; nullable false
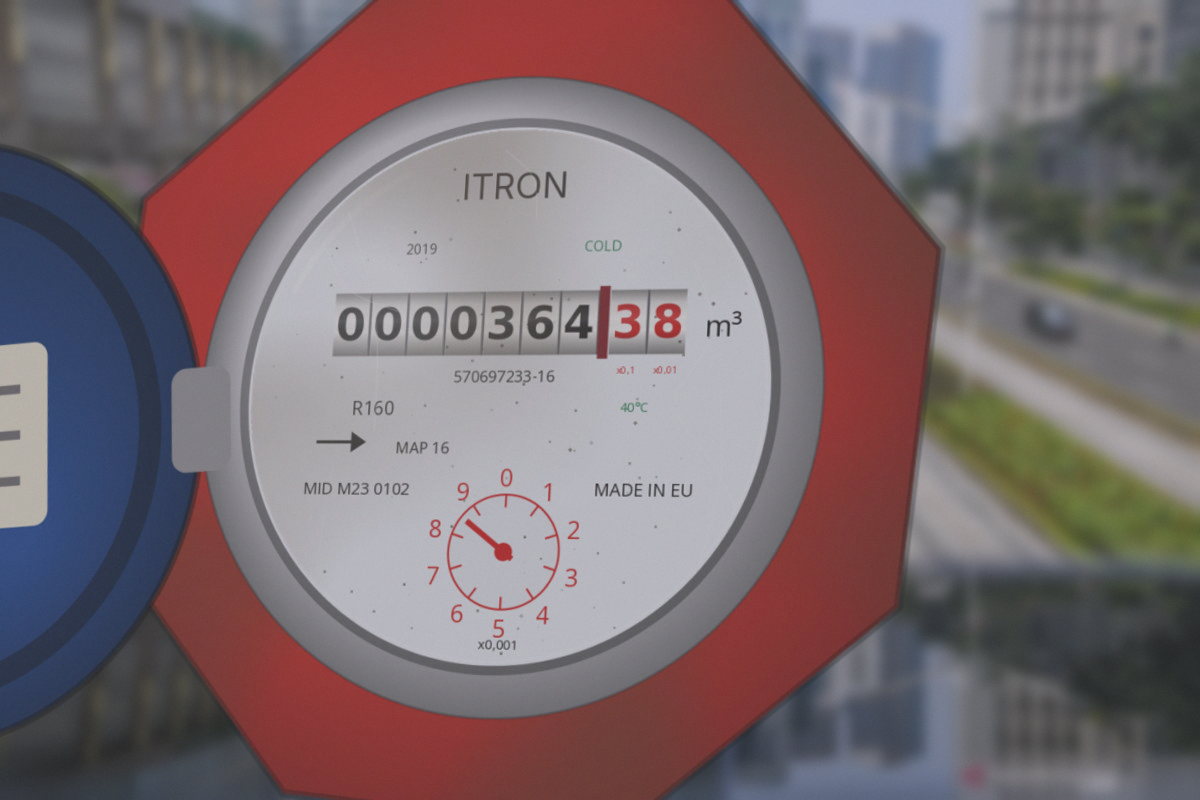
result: 364.388 m³
